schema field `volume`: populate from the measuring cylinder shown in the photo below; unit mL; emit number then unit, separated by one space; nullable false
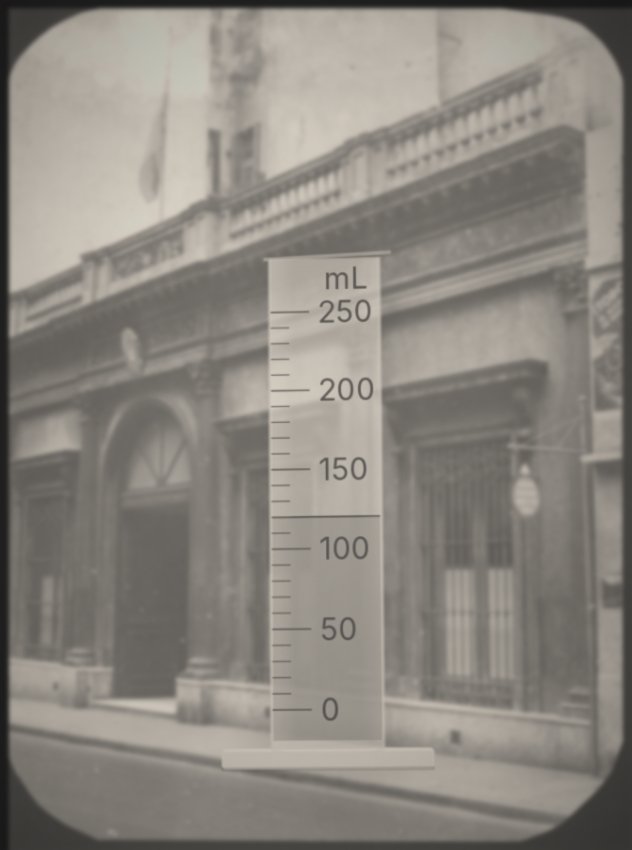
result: 120 mL
